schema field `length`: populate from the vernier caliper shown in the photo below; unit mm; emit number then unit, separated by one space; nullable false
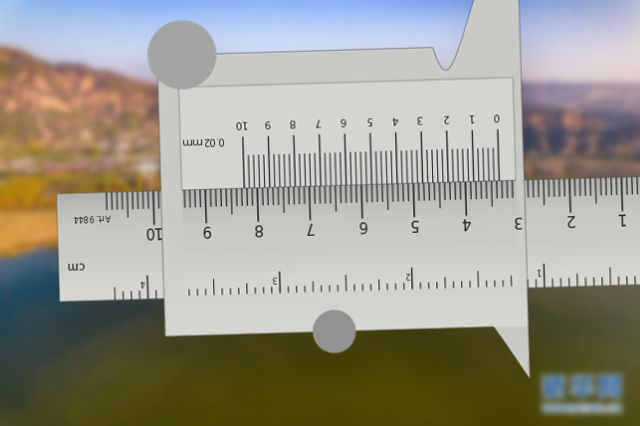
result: 33.5 mm
